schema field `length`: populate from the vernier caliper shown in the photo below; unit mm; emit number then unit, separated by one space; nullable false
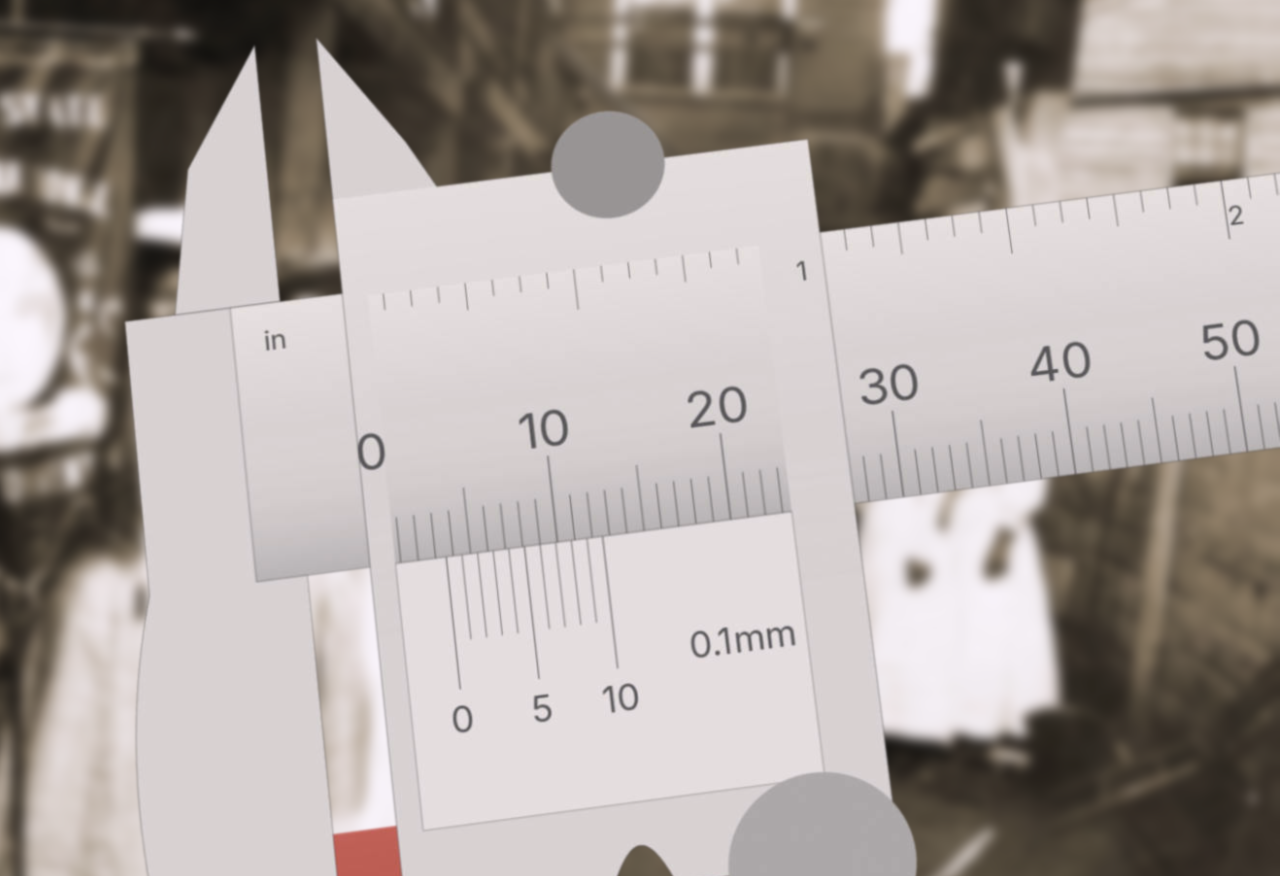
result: 3.6 mm
